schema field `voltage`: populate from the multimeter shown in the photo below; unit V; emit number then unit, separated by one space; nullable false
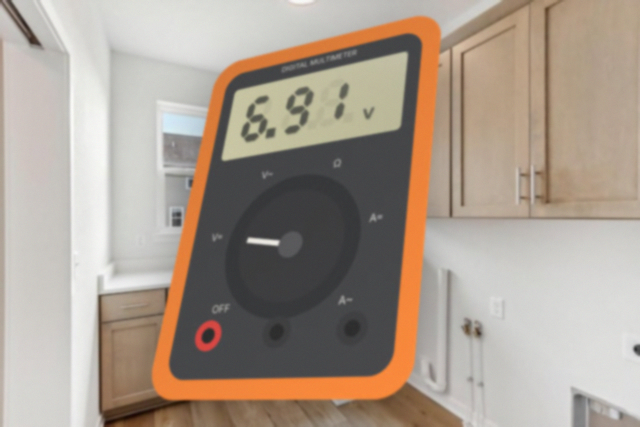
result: 6.91 V
